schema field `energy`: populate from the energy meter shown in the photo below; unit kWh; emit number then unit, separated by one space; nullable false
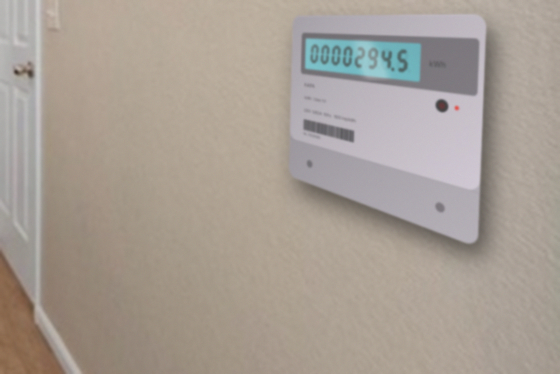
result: 294.5 kWh
